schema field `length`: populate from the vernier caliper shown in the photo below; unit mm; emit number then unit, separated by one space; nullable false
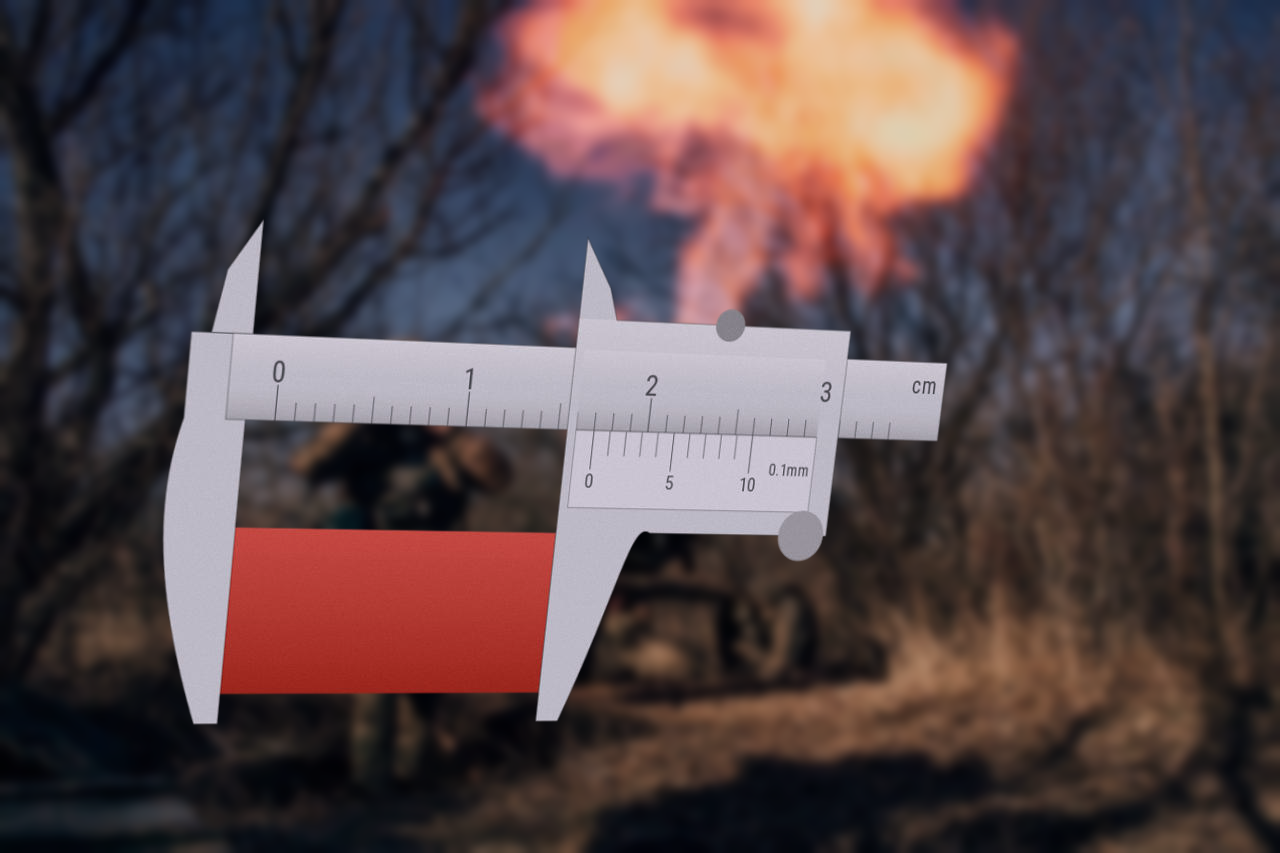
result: 17.0 mm
